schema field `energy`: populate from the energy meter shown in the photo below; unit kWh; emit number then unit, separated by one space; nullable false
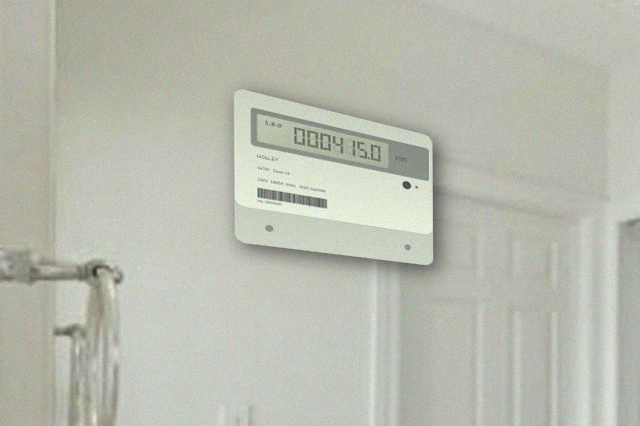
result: 415.0 kWh
